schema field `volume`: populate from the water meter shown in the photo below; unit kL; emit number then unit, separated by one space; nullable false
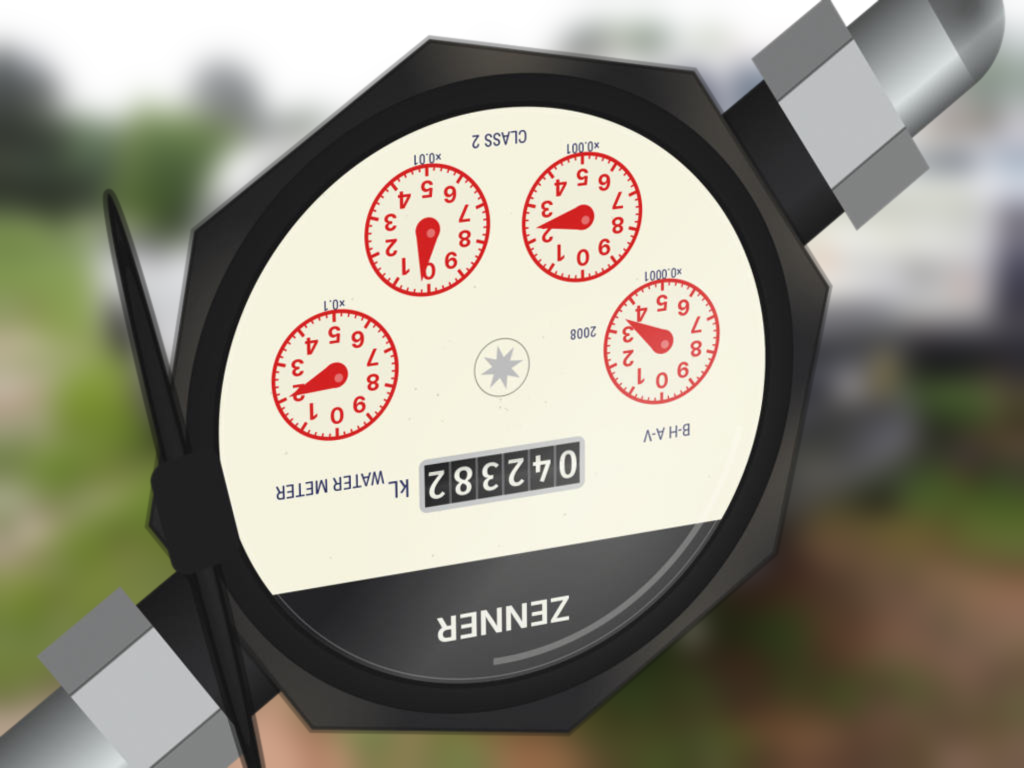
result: 42382.2023 kL
